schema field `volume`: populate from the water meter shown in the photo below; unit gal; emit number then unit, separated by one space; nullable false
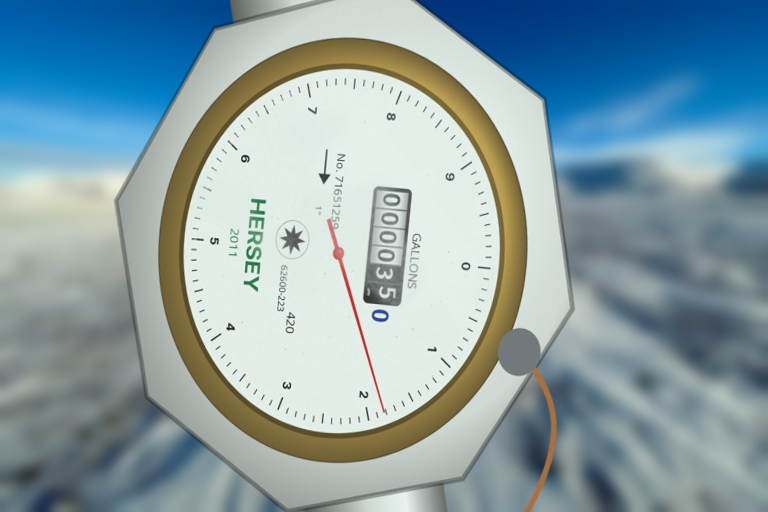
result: 351.8 gal
